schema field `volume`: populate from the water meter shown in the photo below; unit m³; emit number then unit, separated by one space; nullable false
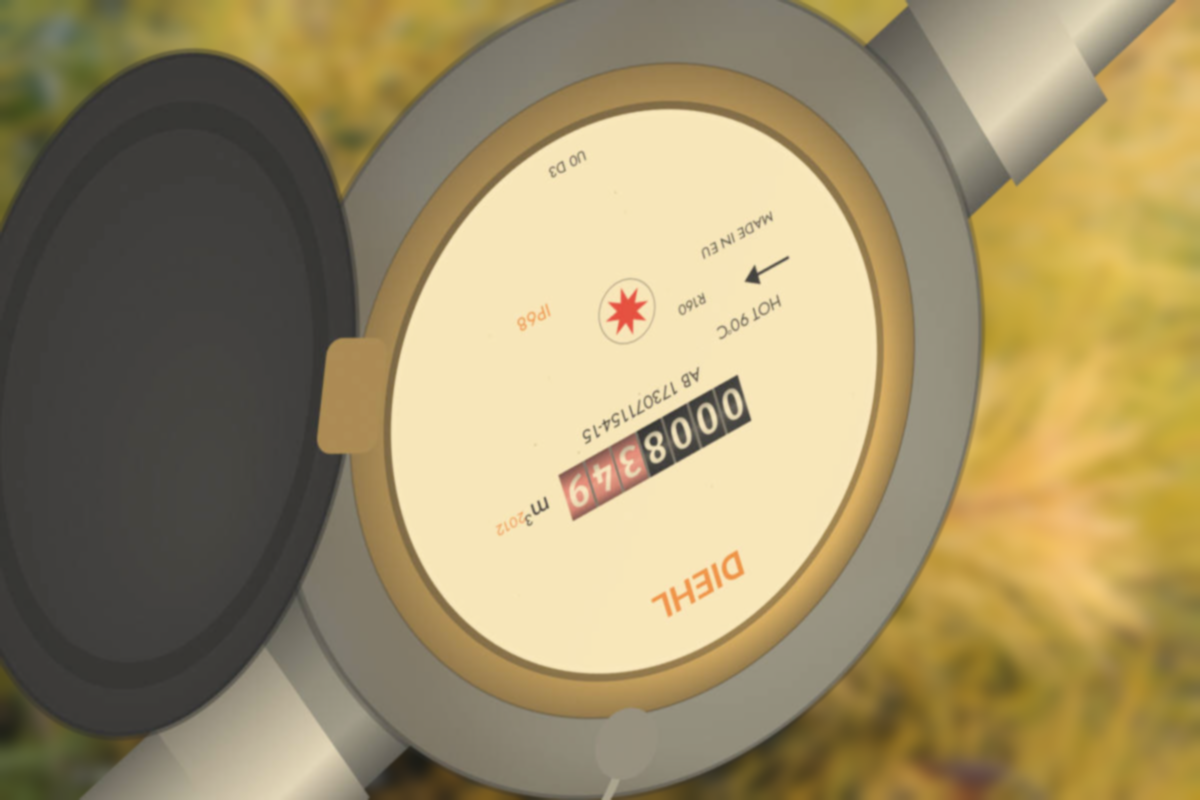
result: 8.349 m³
